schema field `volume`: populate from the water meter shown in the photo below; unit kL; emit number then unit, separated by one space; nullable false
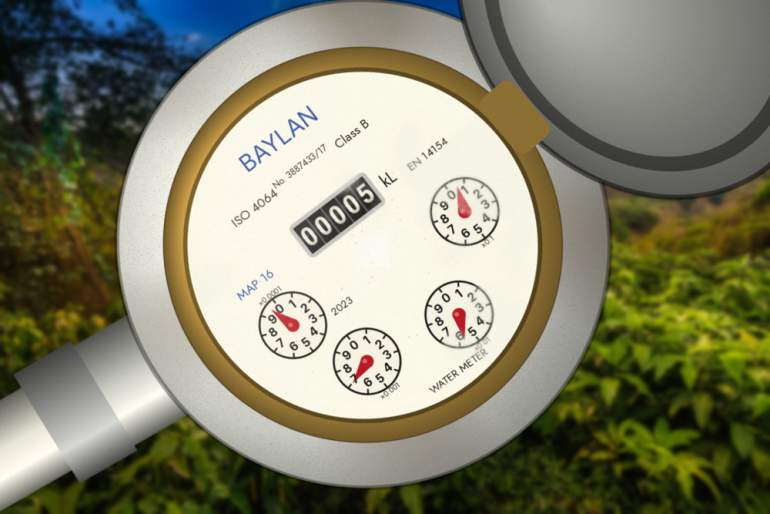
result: 5.0569 kL
